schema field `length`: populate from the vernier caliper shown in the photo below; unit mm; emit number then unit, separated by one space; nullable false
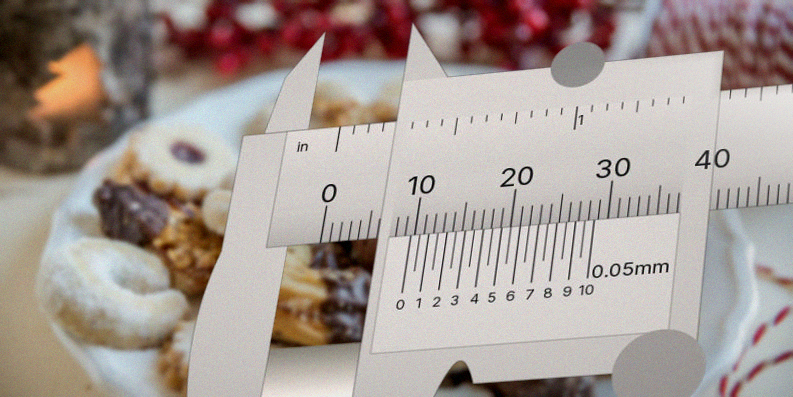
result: 9.6 mm
